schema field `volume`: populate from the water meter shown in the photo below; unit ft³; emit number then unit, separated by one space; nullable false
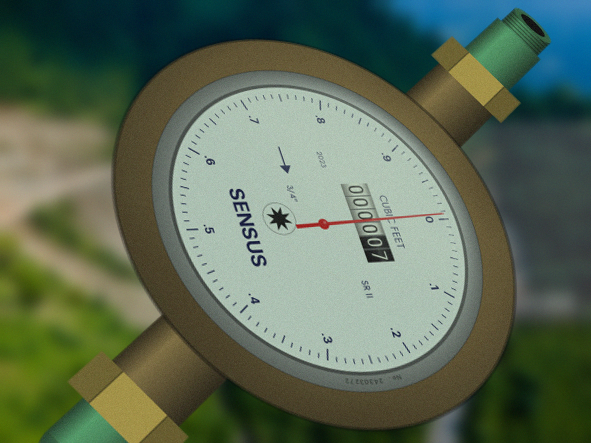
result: 6.99 ft³
